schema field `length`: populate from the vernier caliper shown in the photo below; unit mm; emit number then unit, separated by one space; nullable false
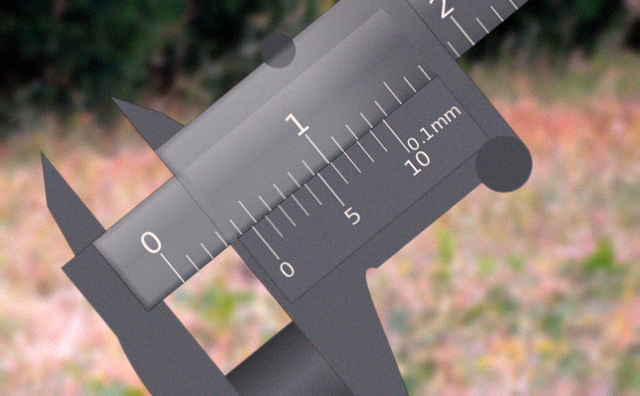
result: 4.7 mm
